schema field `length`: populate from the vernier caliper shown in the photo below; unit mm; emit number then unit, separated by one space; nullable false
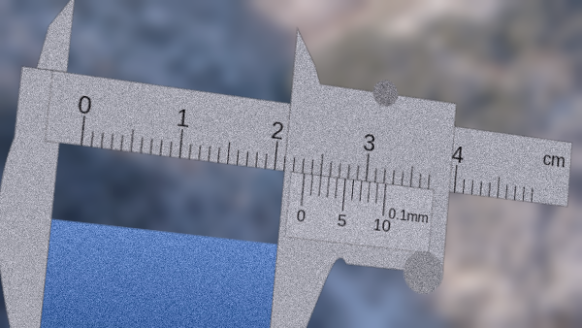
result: 23.2 mm
